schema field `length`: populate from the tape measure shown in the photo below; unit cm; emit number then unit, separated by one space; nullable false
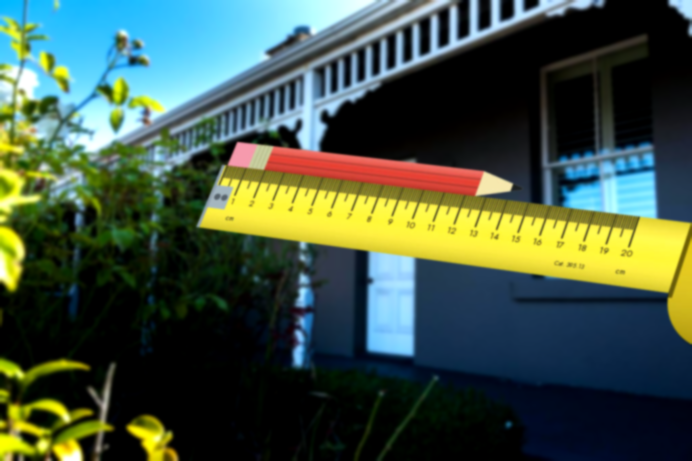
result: 14.5 cm
